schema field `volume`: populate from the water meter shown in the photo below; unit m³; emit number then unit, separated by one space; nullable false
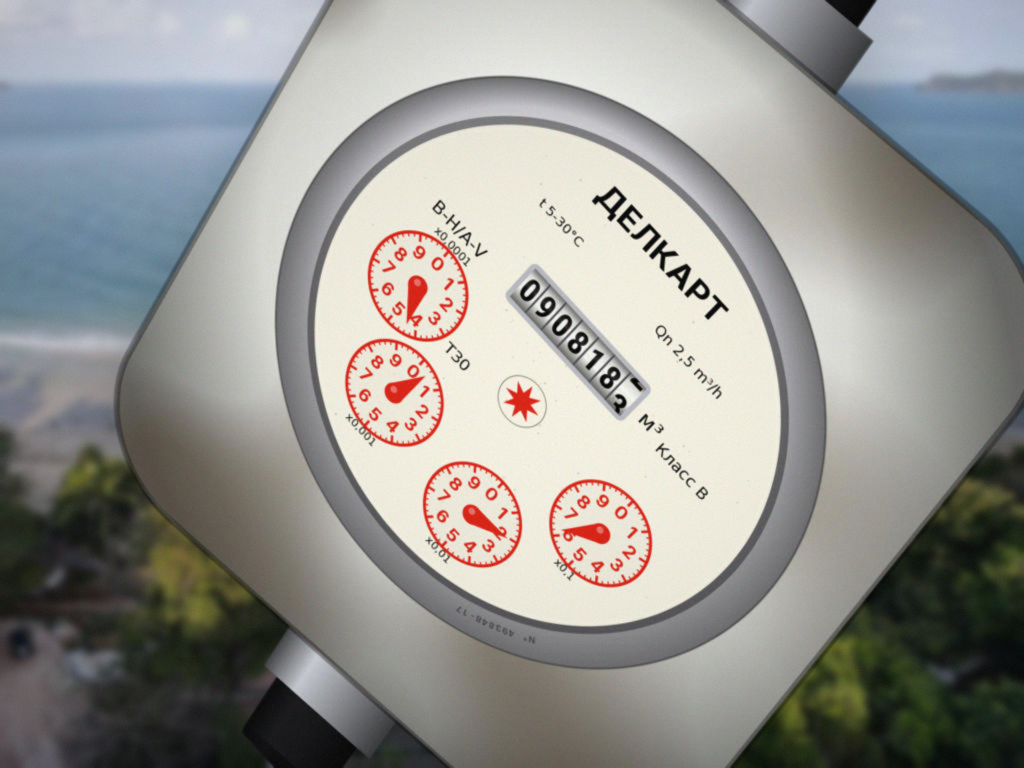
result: 908182.6204 m³
